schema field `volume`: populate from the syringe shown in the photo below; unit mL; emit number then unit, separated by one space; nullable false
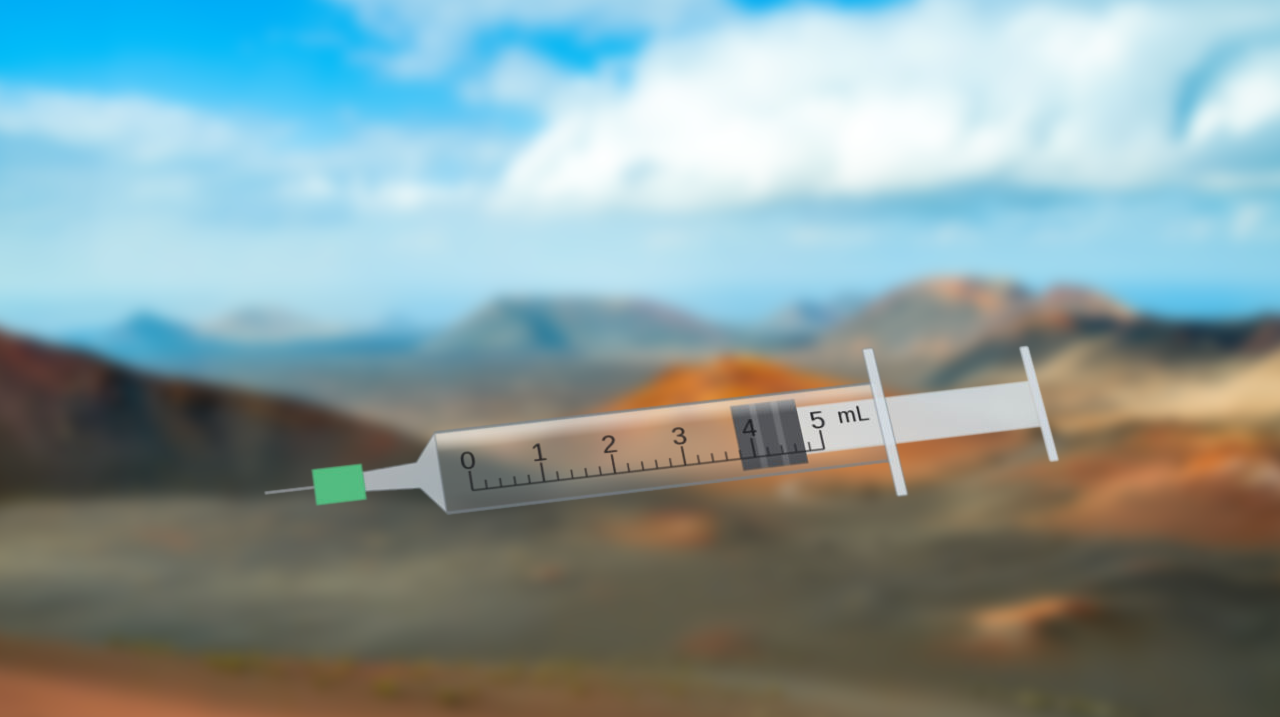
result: 3.8 mL
